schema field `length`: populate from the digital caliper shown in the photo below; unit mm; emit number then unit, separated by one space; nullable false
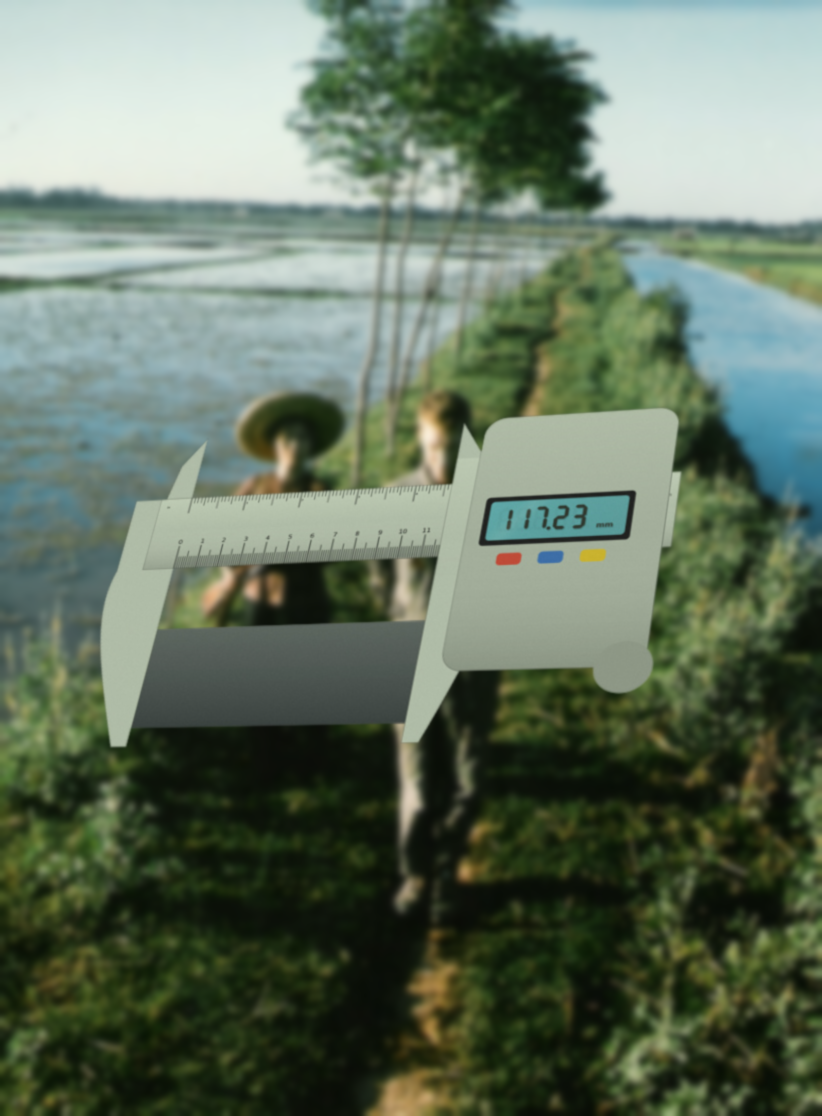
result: 117.23 mm
